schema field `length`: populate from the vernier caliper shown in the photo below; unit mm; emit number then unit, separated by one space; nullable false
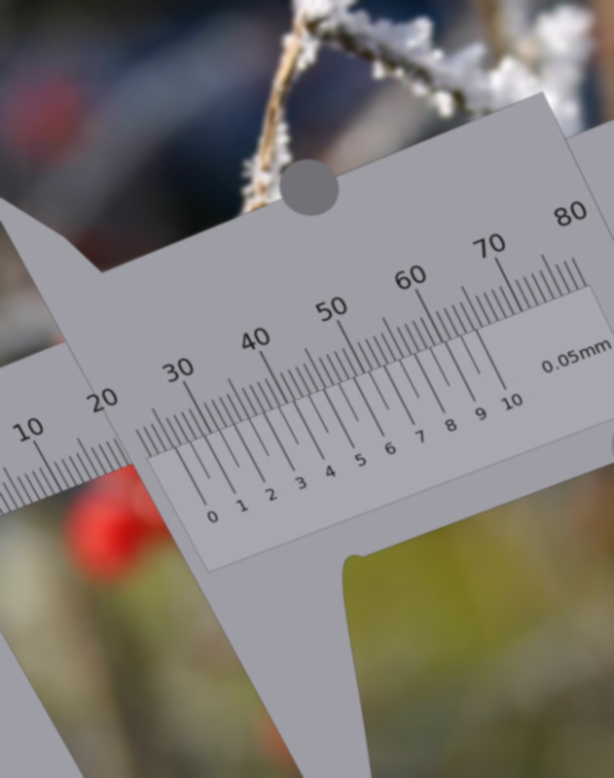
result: 25.2 mm
